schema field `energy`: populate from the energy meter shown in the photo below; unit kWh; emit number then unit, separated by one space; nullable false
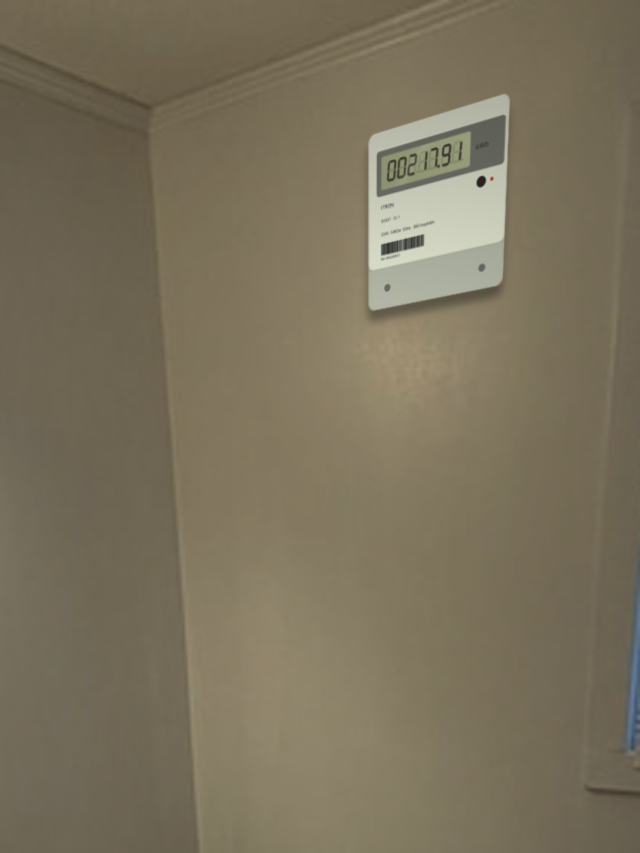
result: 217.91 kWh
